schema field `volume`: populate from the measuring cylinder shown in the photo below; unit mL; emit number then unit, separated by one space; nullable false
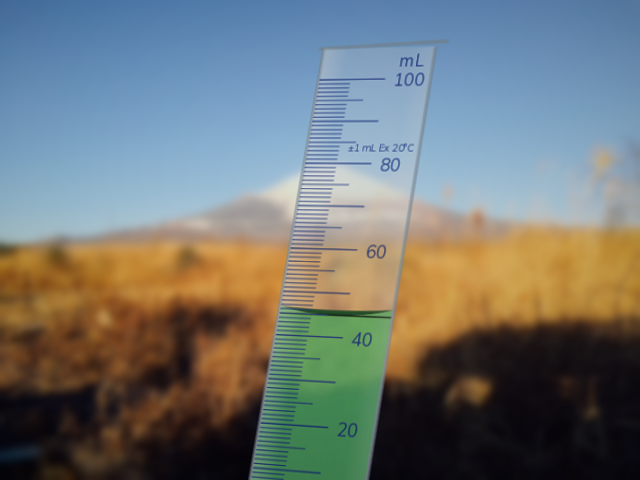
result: 45 mL
